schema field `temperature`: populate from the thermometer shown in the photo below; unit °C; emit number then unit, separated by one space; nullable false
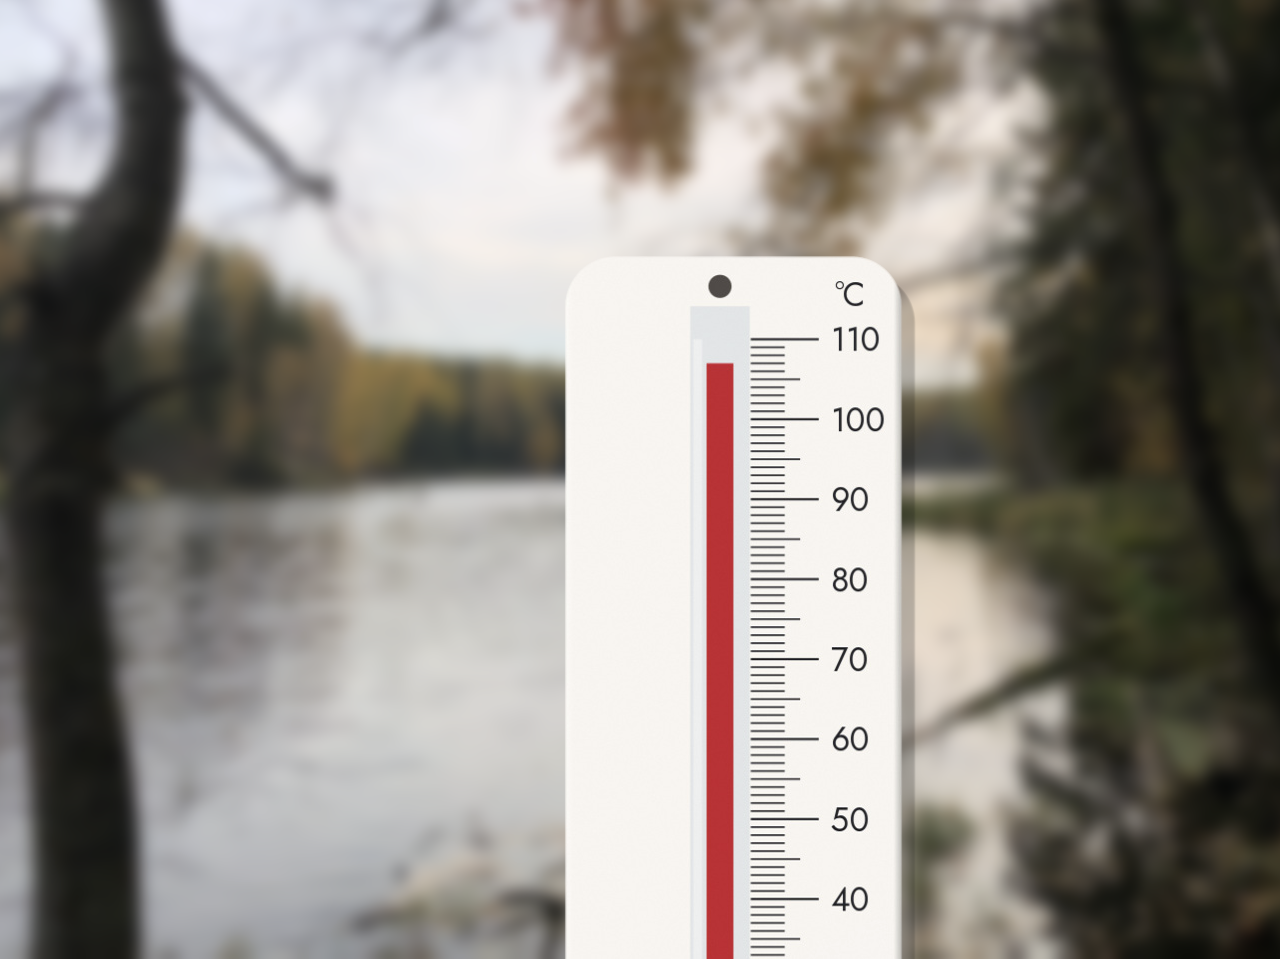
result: 107 °C
